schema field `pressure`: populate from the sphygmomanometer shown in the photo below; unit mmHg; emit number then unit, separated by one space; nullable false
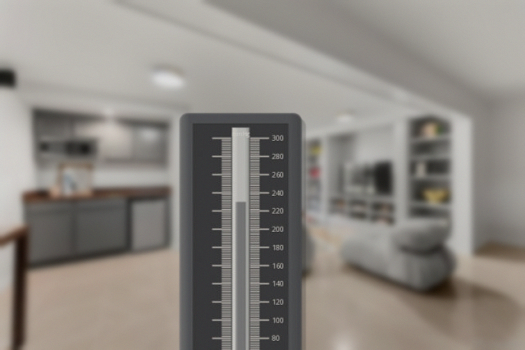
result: 230 mmHg
